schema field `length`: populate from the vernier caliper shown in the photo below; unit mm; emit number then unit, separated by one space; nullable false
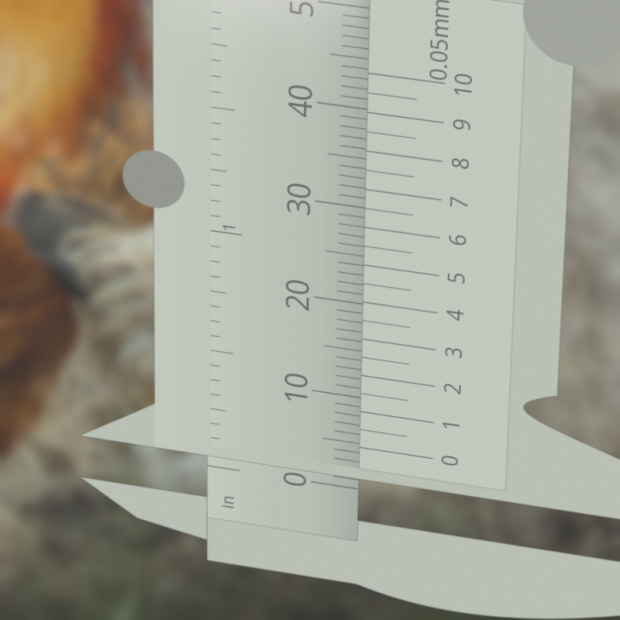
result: 4.6 mm
